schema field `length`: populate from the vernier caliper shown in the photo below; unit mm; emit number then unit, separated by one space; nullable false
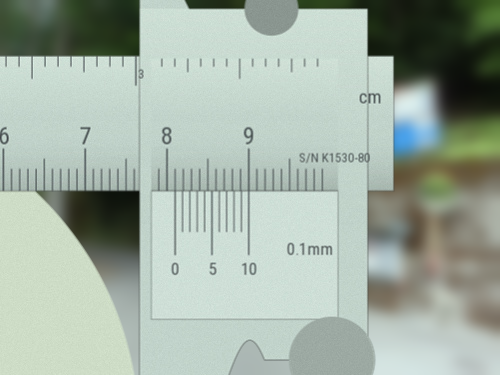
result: 81.0 mm
